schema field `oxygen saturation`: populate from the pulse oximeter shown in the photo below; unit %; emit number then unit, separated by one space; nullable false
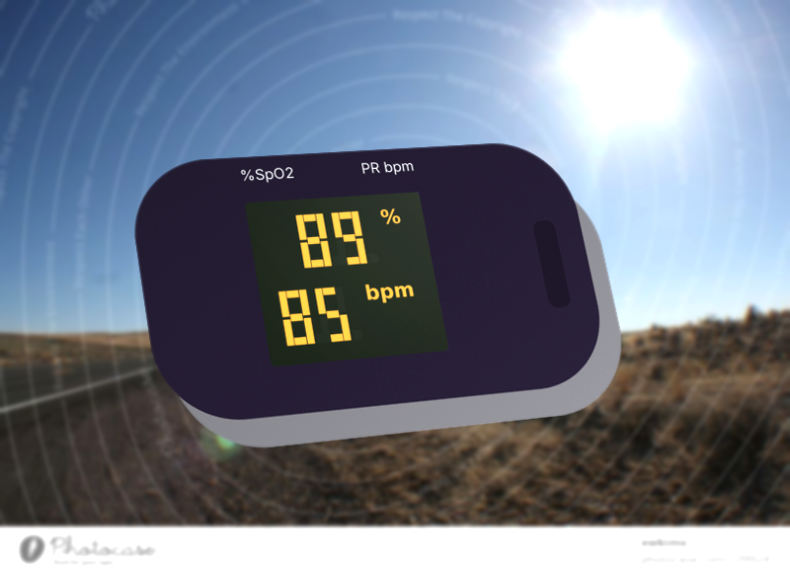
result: 89 %
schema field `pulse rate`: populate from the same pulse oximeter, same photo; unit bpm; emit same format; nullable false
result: 85 bpm
